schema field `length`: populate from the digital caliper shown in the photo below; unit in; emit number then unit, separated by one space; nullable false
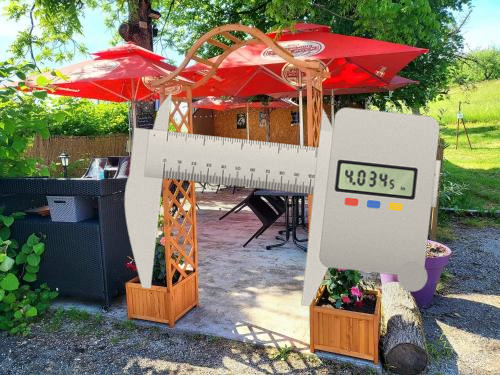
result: 4.0345 in
